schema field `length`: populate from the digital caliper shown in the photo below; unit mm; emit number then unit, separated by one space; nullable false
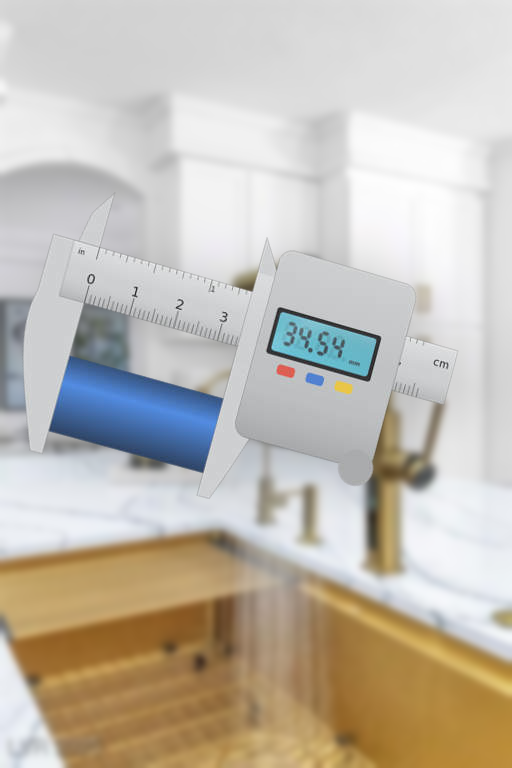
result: 34.54 mm
